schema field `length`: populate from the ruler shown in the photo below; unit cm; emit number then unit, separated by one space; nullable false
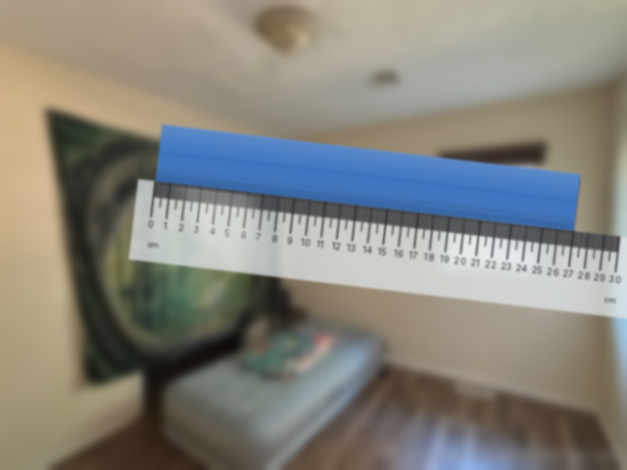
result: 27 cm
